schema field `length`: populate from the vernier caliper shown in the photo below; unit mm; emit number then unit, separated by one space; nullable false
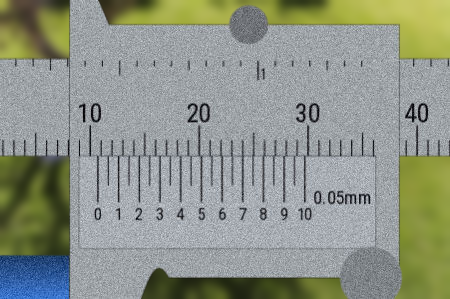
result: 10.7 mm
